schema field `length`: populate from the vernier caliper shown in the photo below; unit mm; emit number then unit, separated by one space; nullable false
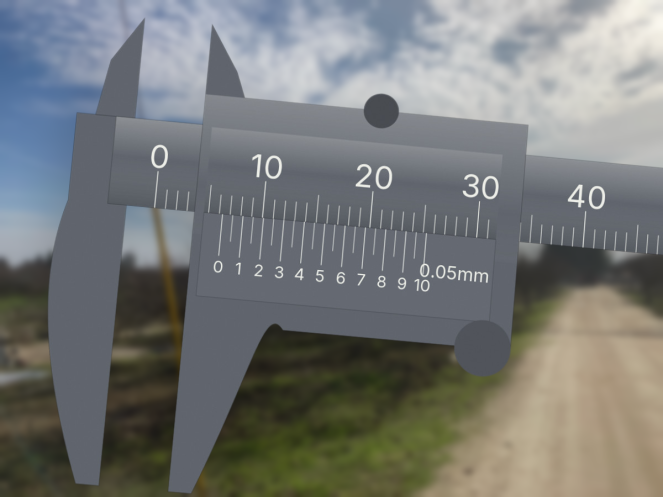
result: 6.3 mm
